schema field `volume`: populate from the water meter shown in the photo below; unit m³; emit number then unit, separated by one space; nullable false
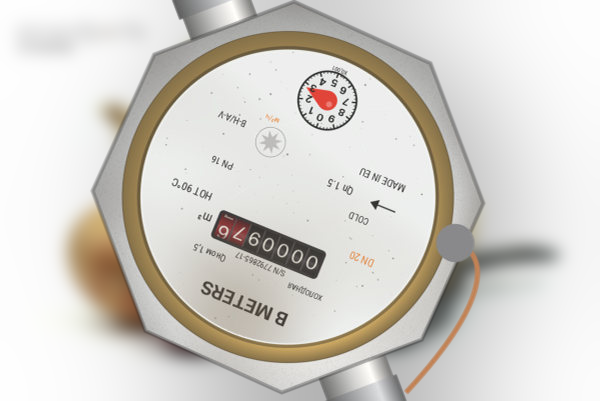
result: 9.762 m³
